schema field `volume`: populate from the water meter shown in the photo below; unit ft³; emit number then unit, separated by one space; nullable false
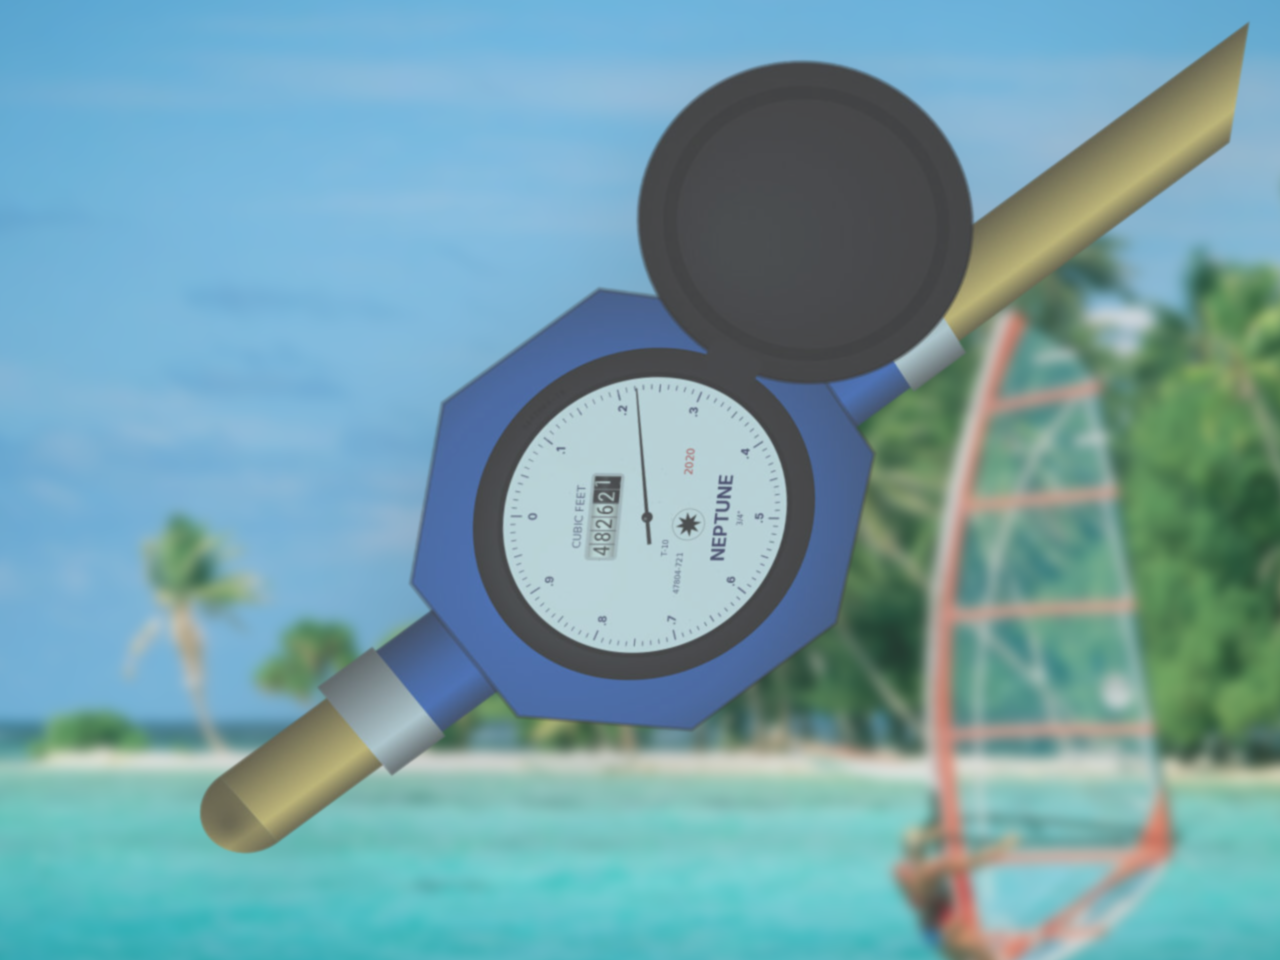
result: 482621.22 ft³
